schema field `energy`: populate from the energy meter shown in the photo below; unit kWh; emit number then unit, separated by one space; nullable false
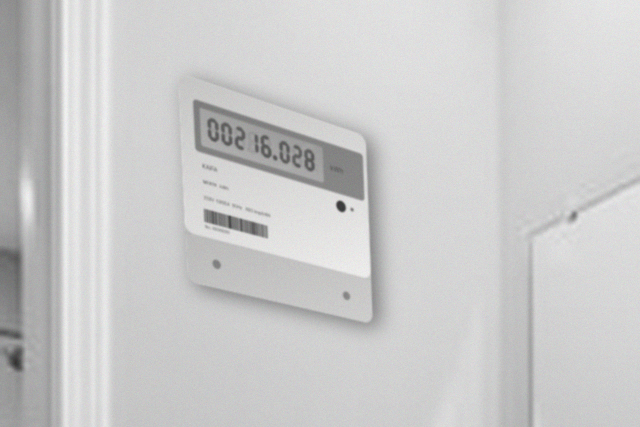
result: 216.028 kWh
